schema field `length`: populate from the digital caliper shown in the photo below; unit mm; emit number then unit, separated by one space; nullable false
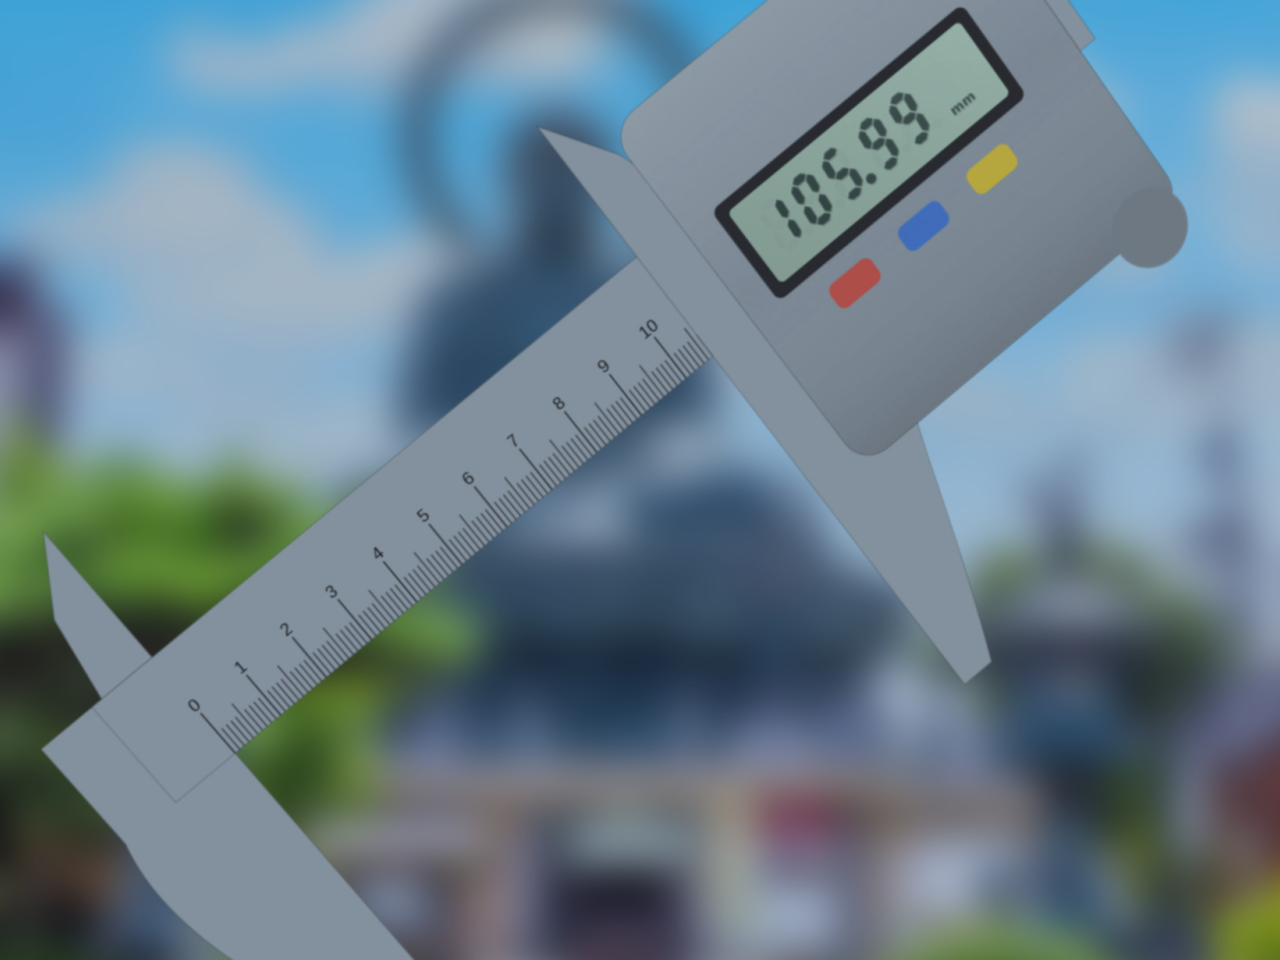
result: 105.99 mm
